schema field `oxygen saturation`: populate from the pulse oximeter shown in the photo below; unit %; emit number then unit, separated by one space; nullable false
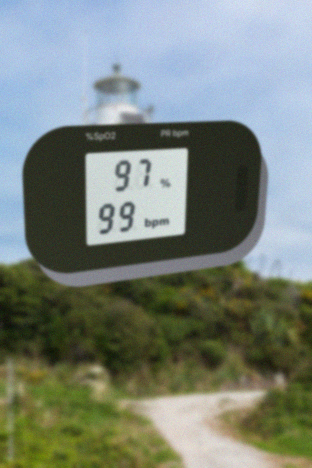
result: 97 %
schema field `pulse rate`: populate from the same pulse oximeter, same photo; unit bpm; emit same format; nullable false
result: 99 bpm
